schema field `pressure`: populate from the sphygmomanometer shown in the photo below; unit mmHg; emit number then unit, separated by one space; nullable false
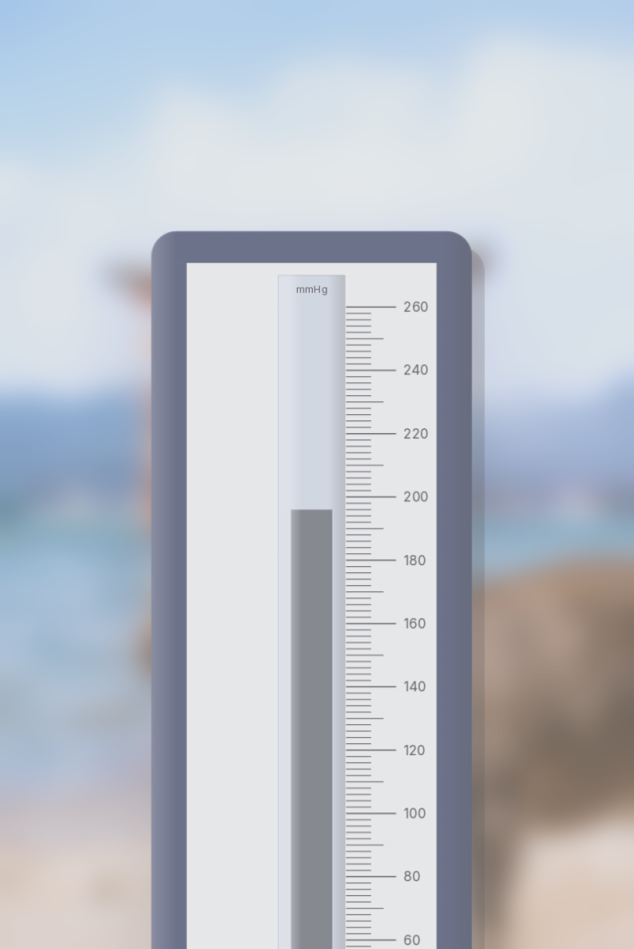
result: 196 mmHg
